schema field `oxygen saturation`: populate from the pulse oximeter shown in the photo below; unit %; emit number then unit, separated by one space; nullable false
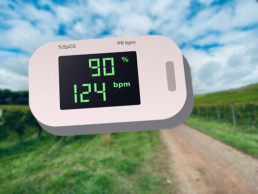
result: 90 %
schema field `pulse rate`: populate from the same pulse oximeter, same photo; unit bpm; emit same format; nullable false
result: 124 bpm
